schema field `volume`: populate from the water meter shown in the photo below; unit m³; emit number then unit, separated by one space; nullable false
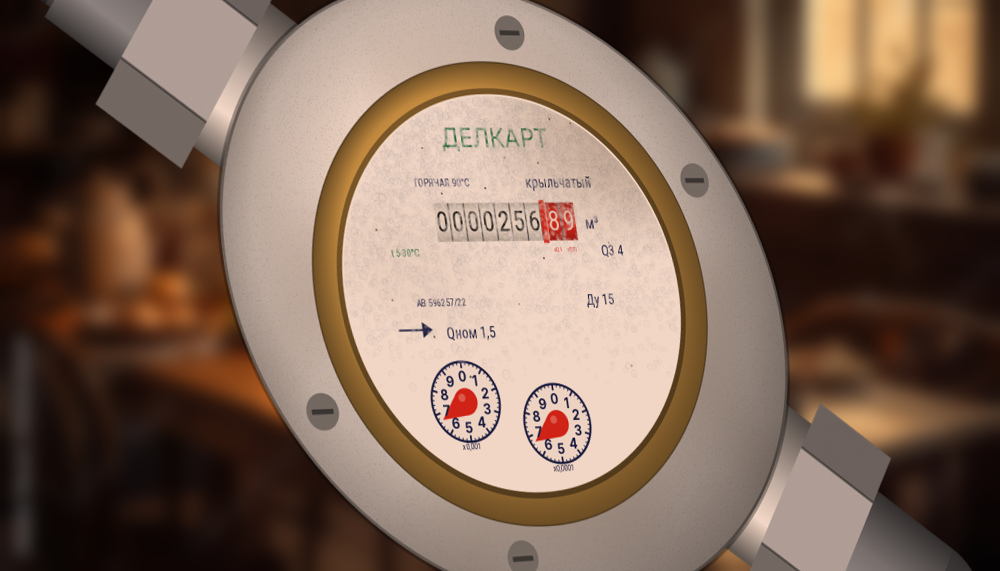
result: 256.8966 m³
